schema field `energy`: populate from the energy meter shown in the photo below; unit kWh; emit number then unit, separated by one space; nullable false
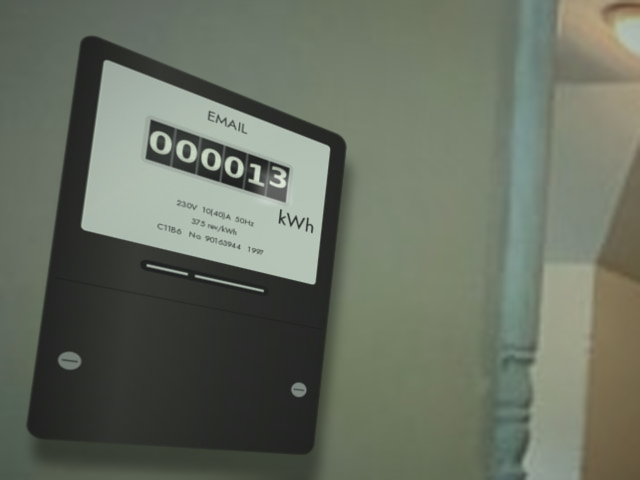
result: 13 kWh
